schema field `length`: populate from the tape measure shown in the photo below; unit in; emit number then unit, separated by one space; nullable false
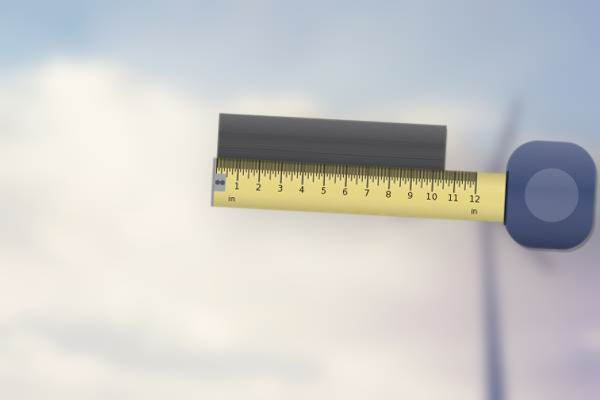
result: 10.5 in
